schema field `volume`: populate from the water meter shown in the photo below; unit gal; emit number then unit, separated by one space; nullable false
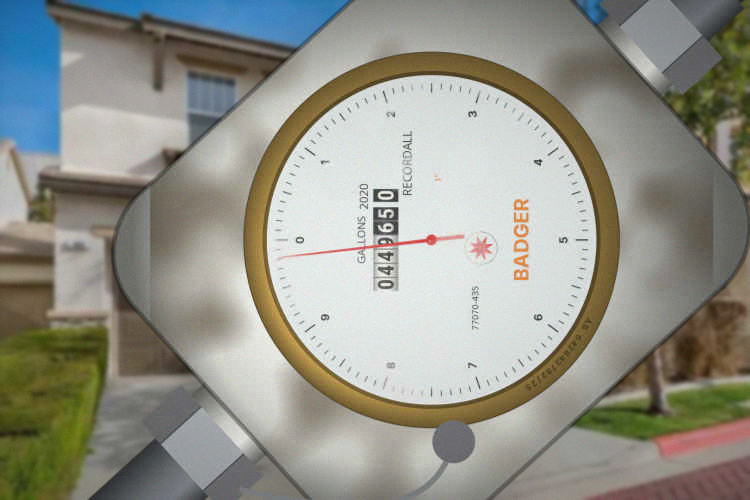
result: 449649.8 gal
